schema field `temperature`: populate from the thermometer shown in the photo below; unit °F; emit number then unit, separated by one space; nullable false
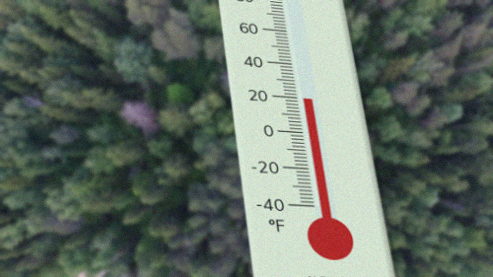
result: 20 °F
